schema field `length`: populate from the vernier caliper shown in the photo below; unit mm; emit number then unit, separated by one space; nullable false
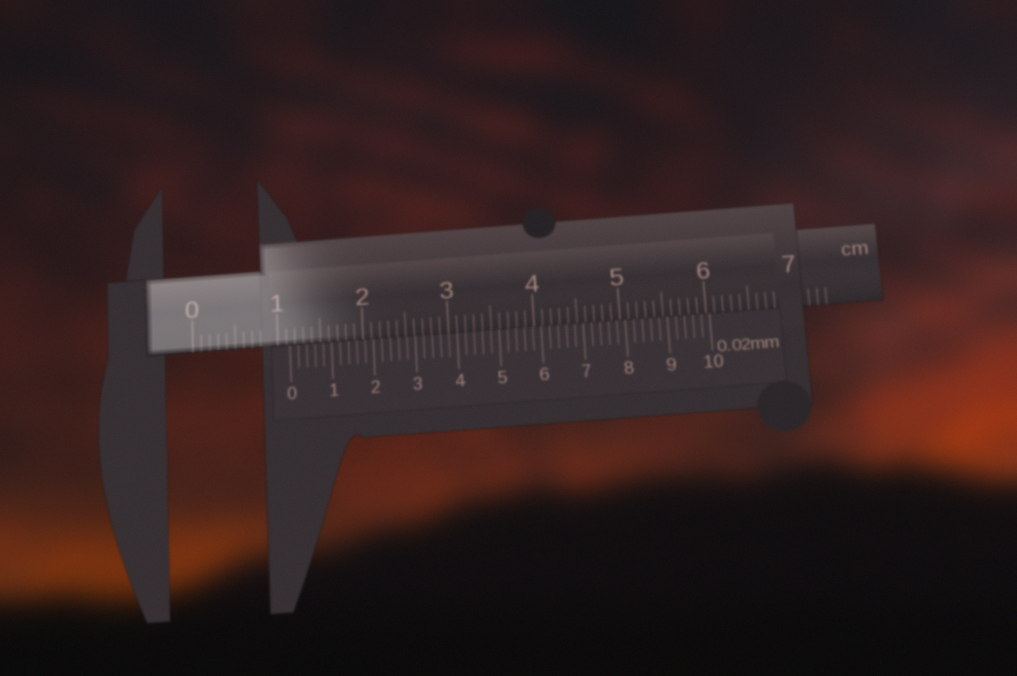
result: 11.4 mm
